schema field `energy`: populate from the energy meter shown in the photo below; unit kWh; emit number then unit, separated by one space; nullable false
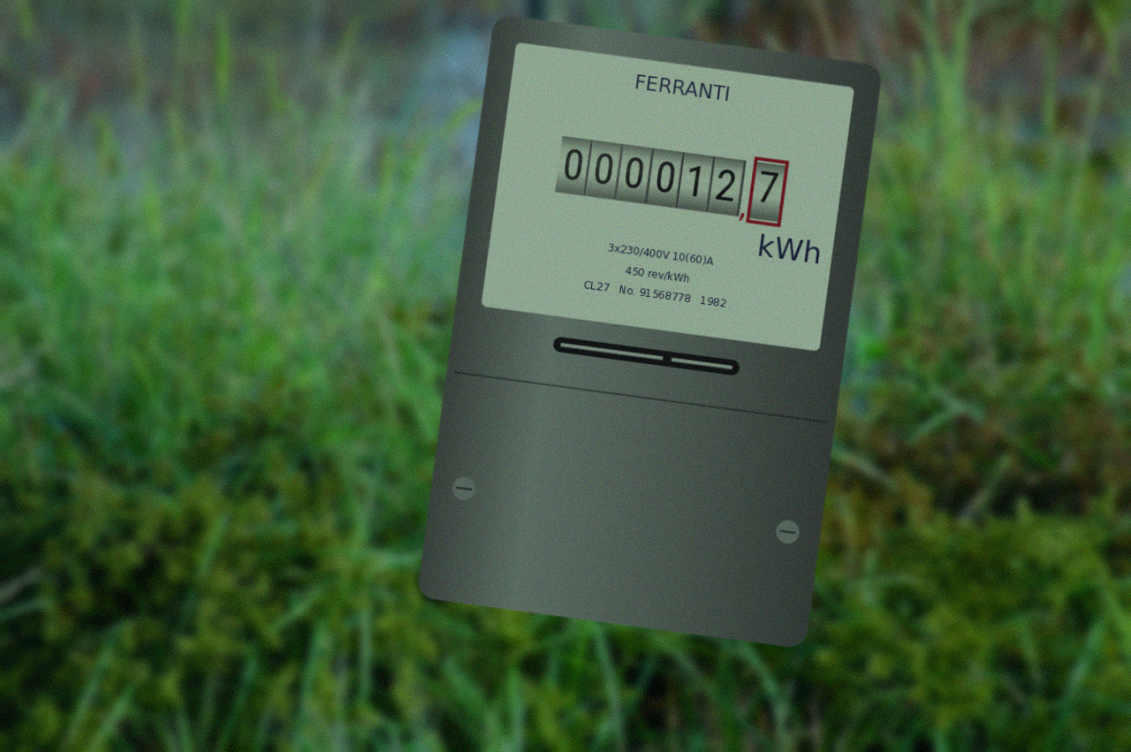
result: 12.7 kWh
